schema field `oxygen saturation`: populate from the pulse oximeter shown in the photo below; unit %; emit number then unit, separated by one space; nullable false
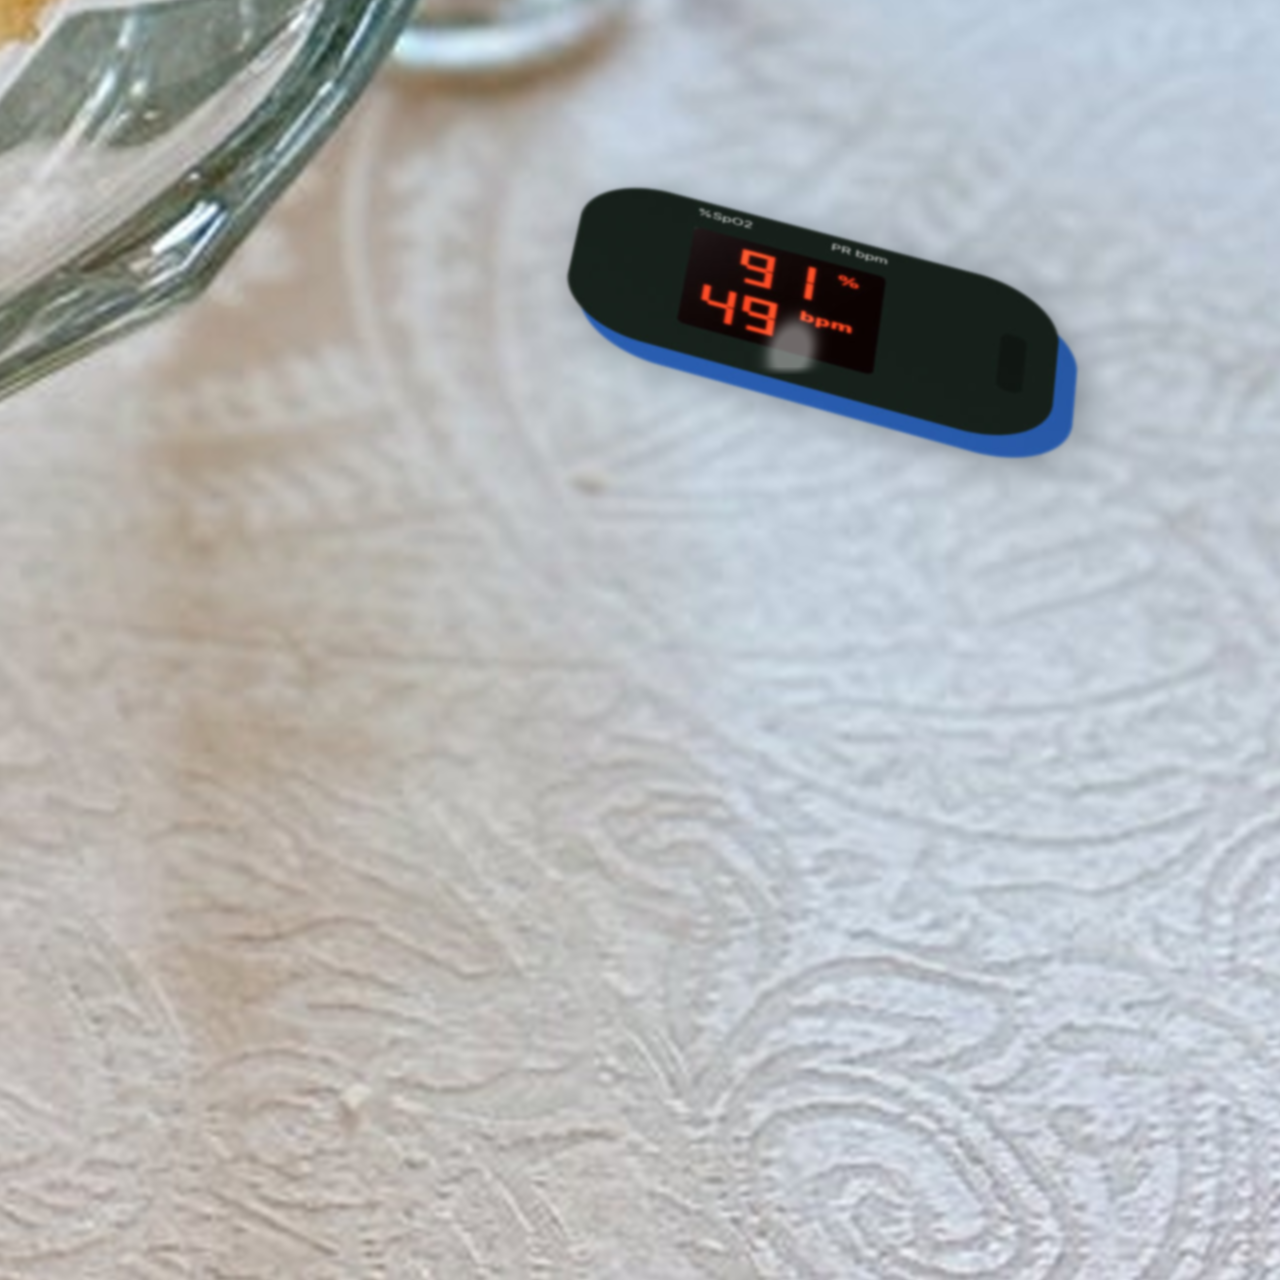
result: 91 %
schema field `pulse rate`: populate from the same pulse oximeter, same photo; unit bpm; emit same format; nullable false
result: 49 bpm
